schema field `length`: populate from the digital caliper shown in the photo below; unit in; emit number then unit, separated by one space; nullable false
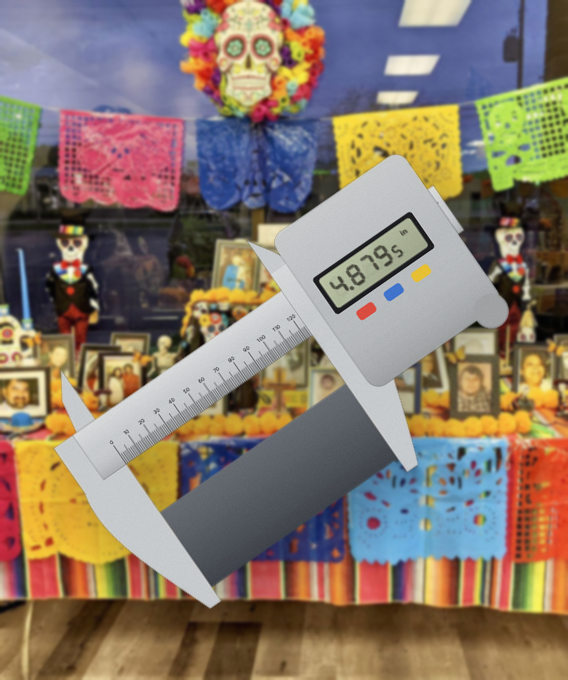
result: 4.8795 in
